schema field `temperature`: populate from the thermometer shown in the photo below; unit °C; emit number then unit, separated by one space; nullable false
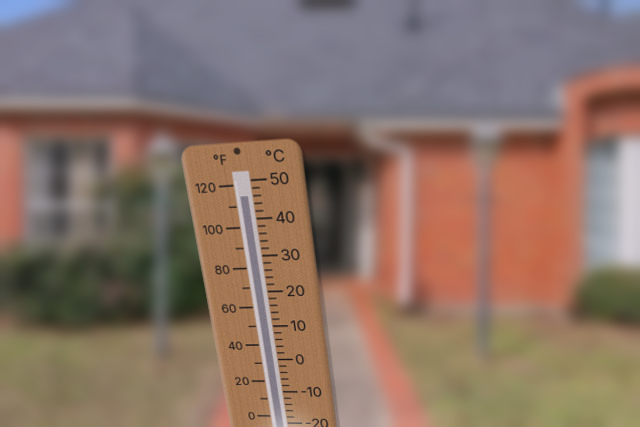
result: 46 °C
